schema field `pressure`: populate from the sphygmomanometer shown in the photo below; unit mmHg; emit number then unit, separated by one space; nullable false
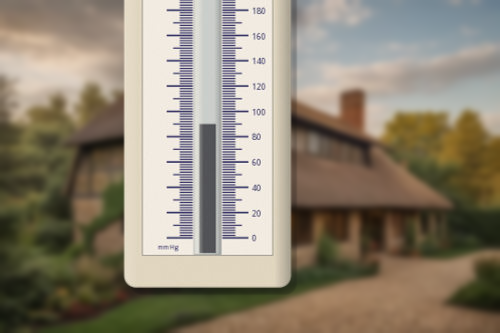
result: 90 mmHg
